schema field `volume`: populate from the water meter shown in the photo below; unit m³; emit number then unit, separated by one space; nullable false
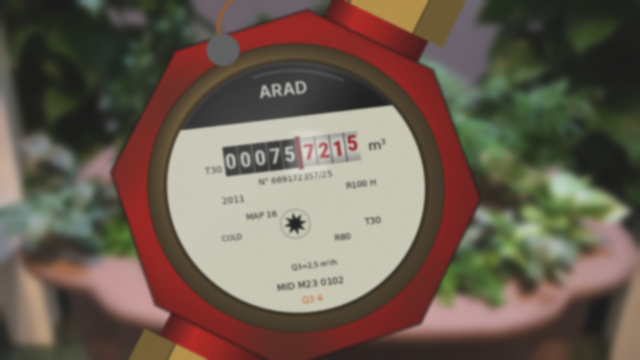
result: 75.7215 m³
